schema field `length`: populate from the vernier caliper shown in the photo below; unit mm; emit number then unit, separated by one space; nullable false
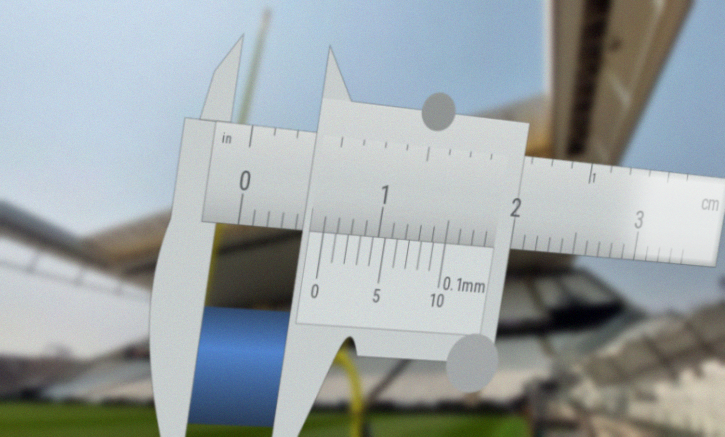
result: 6.0 mm
